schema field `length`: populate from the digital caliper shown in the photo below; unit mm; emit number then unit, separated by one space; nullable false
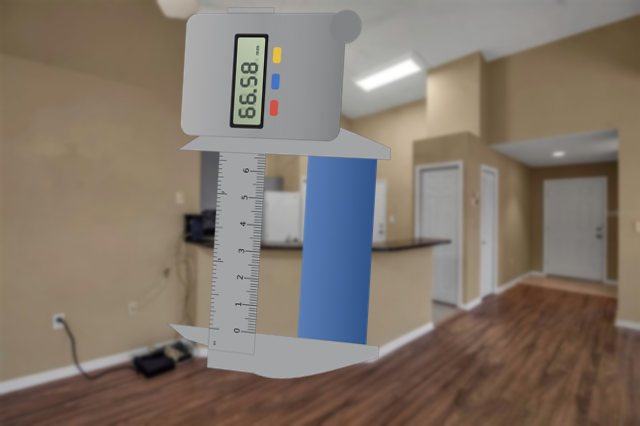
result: 66.58 mm
